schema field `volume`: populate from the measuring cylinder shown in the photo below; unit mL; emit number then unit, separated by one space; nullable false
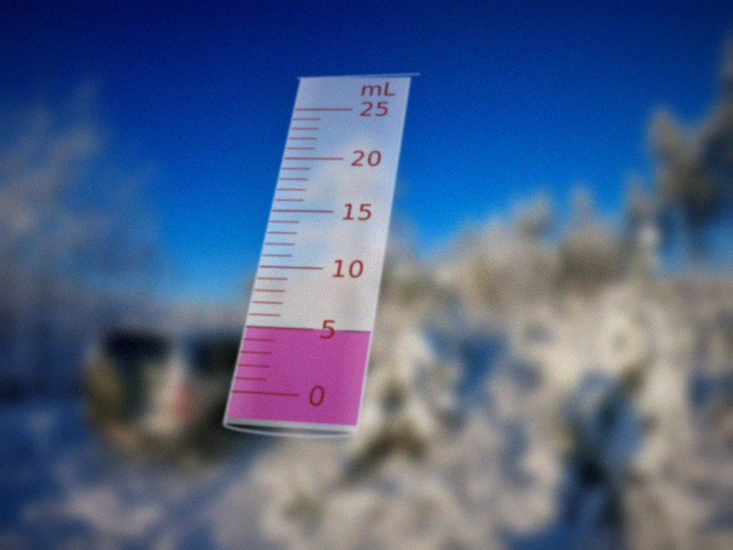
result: 5 mL
